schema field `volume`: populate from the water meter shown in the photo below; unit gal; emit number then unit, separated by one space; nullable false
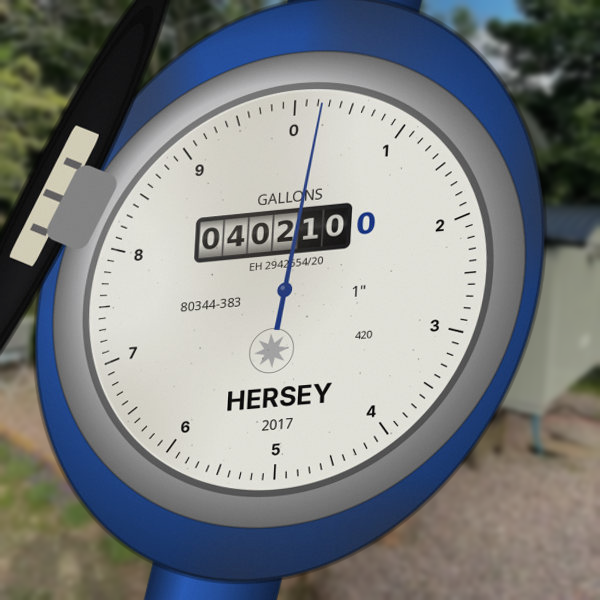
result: 402100.2 gal
